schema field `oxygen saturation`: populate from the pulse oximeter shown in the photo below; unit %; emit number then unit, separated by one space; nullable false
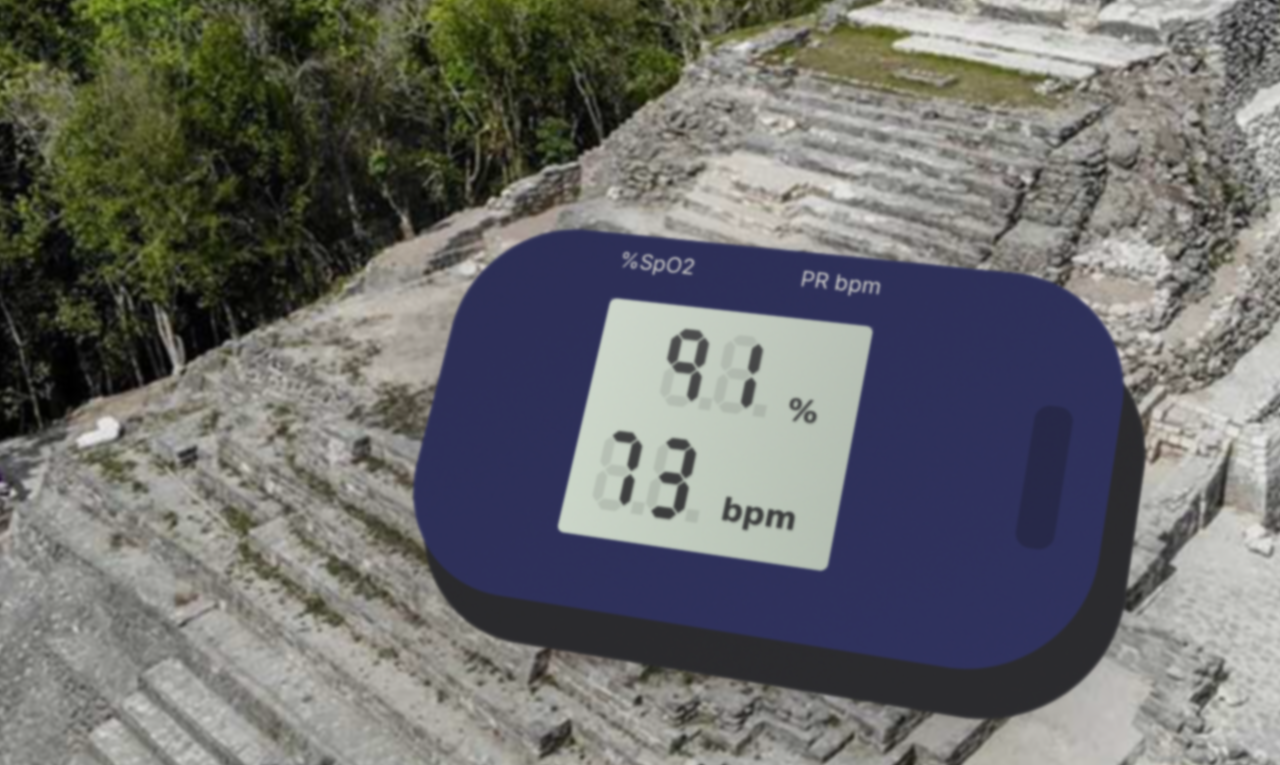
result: 91 %
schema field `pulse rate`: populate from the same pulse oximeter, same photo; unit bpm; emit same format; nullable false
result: 73 bpm
